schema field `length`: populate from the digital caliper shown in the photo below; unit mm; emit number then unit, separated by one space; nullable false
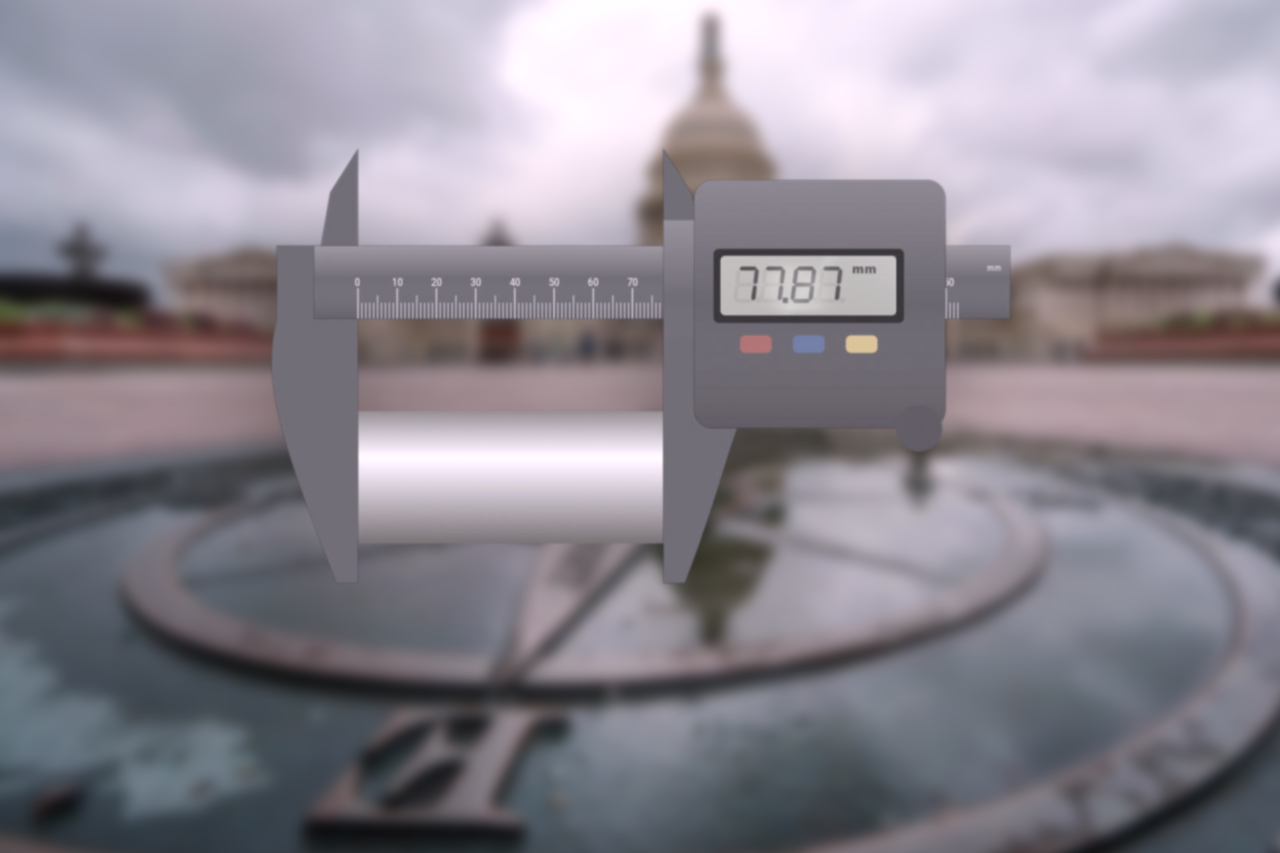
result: 77.87 mm
